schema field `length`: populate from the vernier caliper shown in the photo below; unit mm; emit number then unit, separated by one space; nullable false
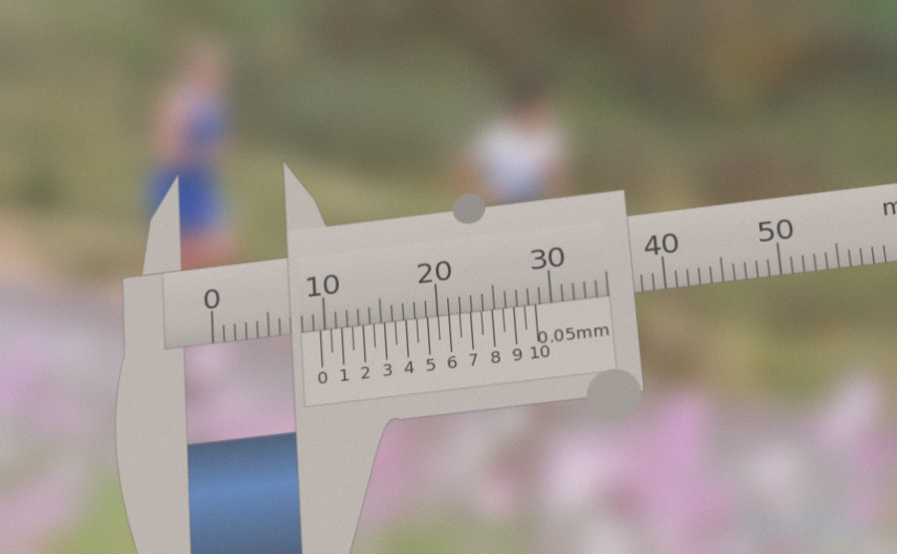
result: 9.6 mm
